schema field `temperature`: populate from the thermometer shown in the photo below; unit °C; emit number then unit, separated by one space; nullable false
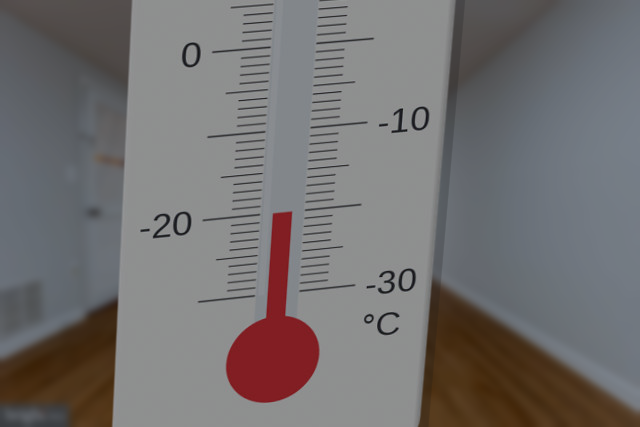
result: -20 °C
